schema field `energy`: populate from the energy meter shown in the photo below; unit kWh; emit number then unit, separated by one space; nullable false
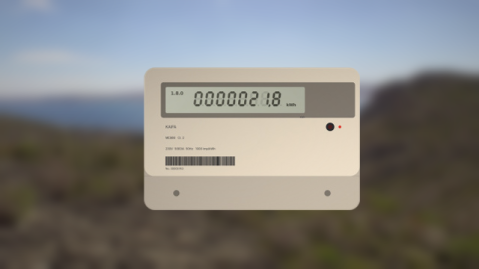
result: 21.8 kWh
